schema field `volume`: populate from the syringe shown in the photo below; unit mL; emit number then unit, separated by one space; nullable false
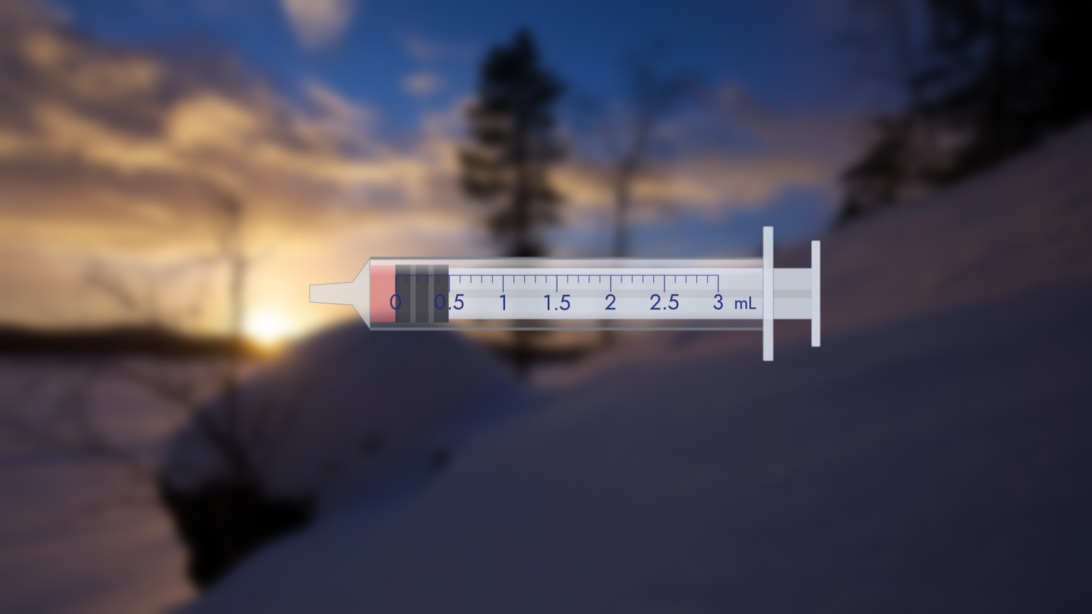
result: 0 mL
